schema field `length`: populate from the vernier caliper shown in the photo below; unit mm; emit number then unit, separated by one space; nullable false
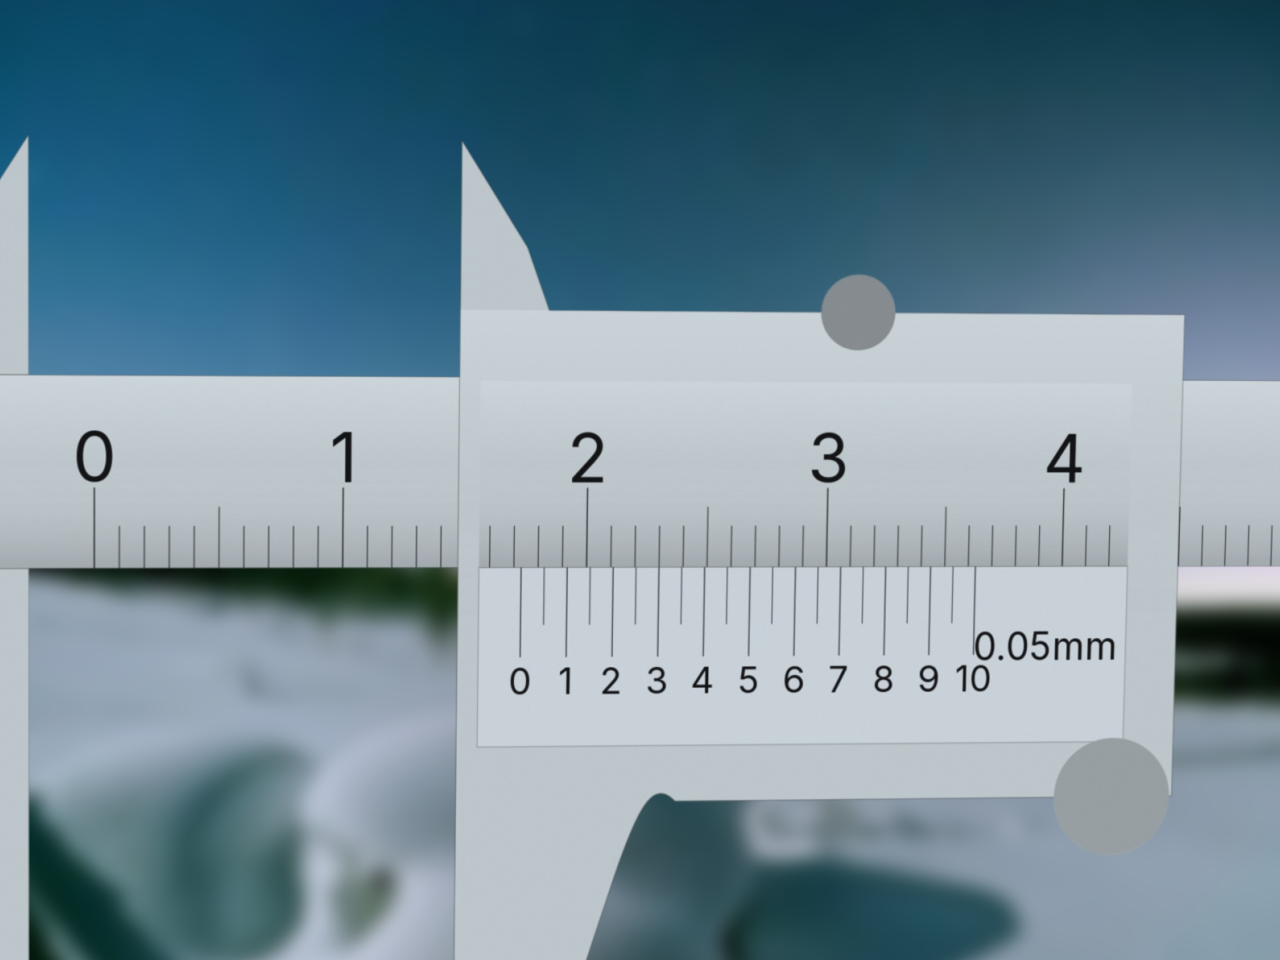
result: 17.3 mm
